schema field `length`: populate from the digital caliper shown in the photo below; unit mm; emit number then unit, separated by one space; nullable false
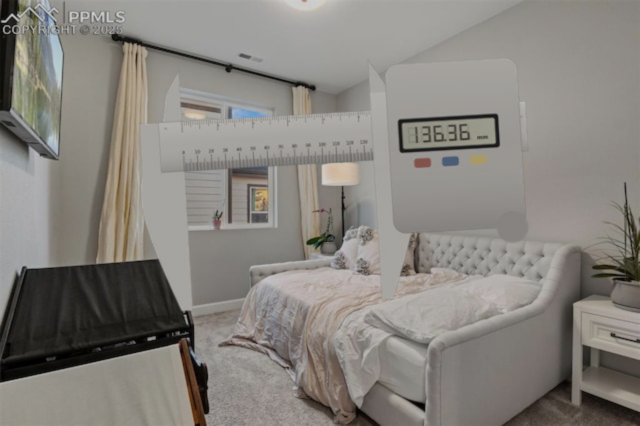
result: 136.36 mm
